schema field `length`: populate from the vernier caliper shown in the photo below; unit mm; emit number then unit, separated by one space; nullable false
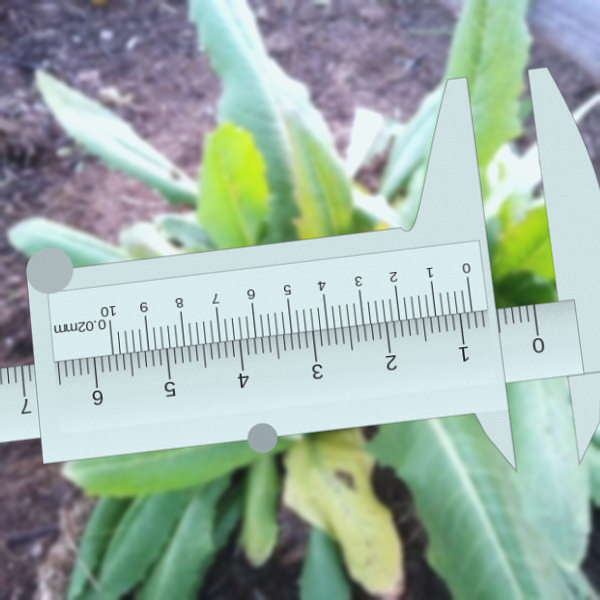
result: 8.4 mm
